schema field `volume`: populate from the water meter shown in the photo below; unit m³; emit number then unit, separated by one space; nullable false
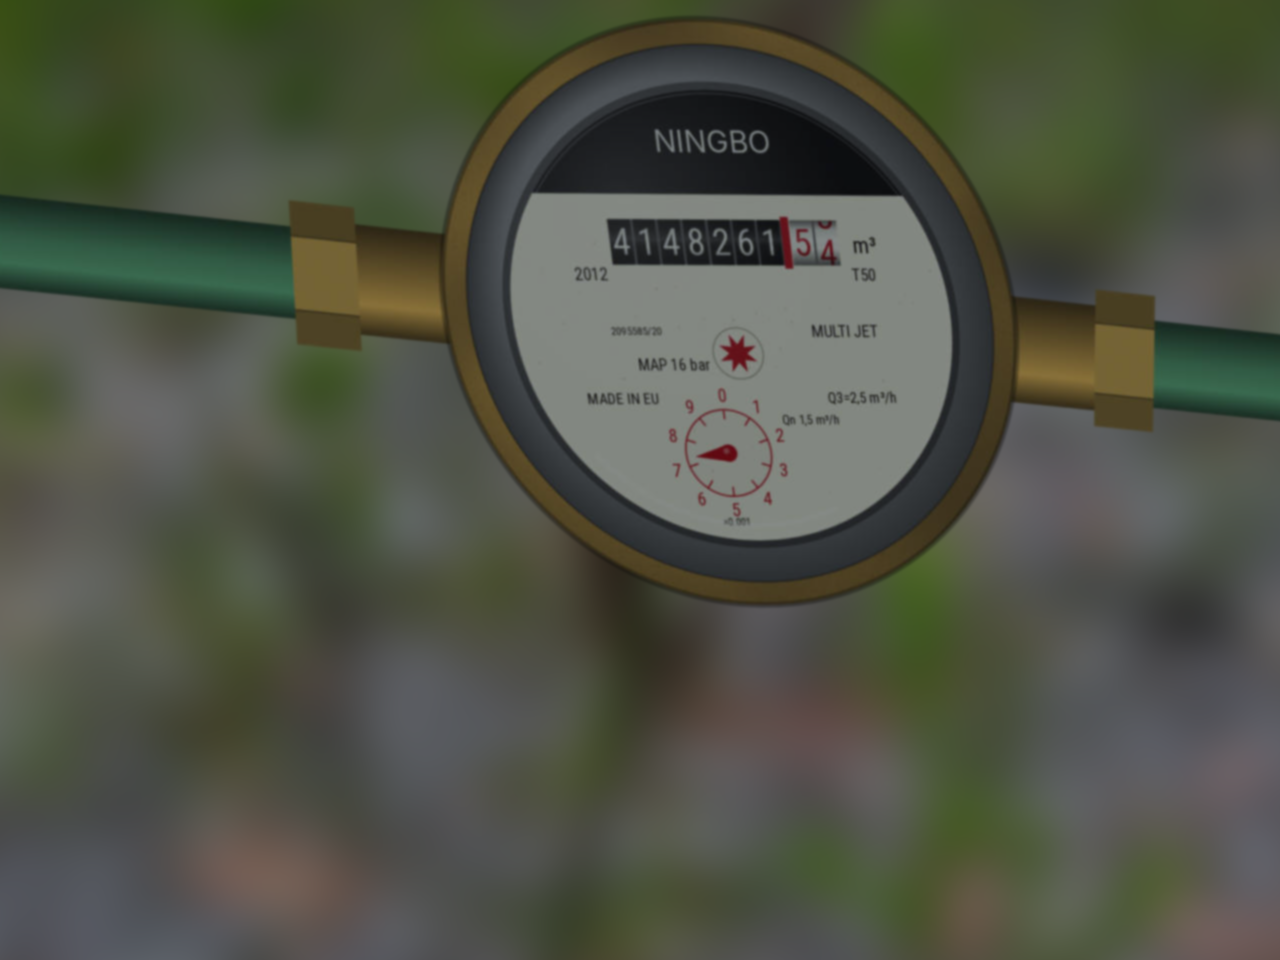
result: 4148261.537 m³
